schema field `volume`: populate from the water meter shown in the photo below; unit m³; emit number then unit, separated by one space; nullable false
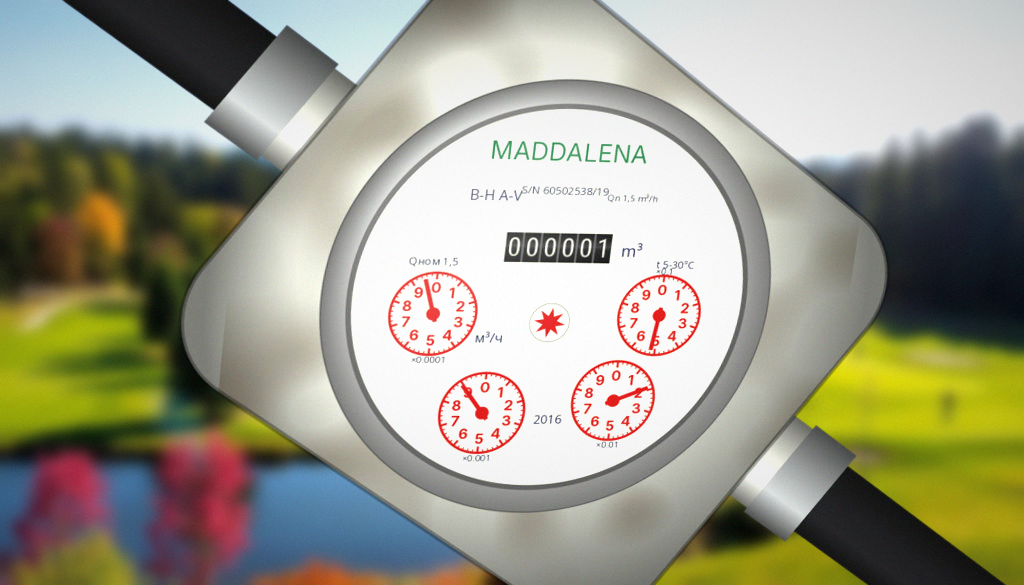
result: 1.5189 m³
